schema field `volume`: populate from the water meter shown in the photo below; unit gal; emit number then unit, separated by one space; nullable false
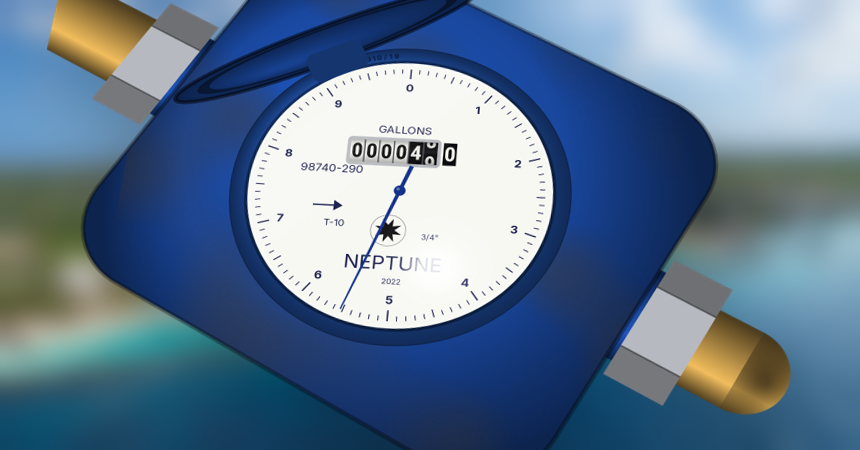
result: 485.5 gal
